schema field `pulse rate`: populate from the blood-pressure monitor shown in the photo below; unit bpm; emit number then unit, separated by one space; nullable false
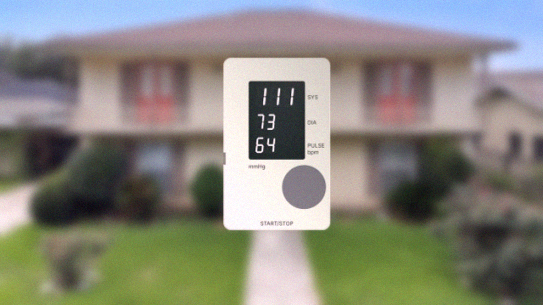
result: 64 bpm
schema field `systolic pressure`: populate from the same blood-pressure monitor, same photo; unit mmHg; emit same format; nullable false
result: 111 mmHg
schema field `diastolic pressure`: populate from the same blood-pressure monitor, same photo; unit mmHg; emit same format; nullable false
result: 73 mmHg
